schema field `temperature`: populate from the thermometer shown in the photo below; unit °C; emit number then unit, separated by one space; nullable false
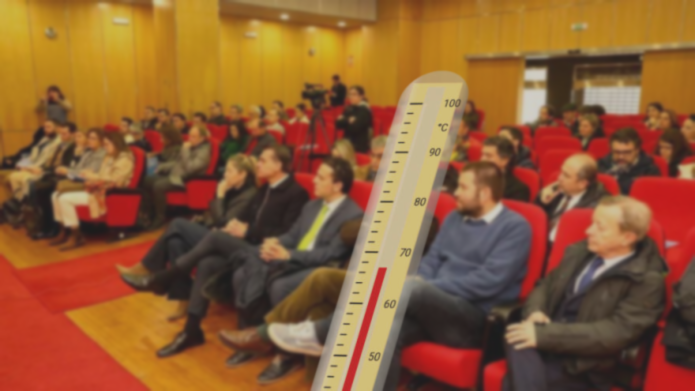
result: 67 °C
